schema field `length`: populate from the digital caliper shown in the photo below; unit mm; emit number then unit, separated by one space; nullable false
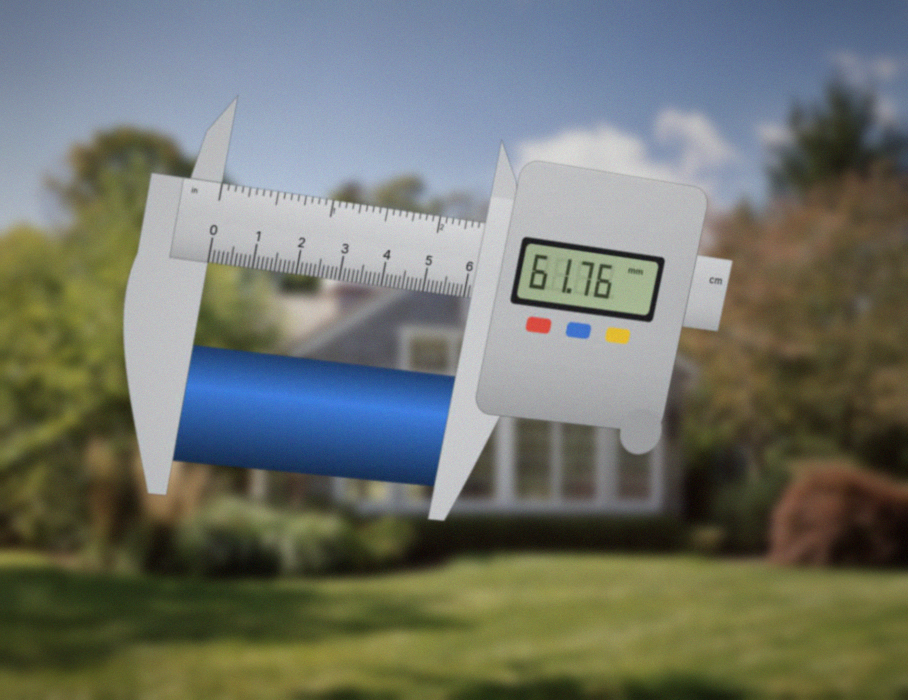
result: 61.76 mm
